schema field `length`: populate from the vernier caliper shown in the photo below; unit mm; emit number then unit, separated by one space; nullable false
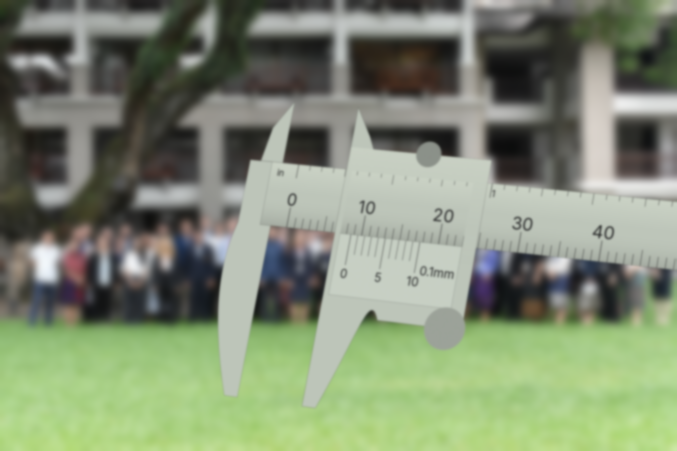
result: 8.6 mm
